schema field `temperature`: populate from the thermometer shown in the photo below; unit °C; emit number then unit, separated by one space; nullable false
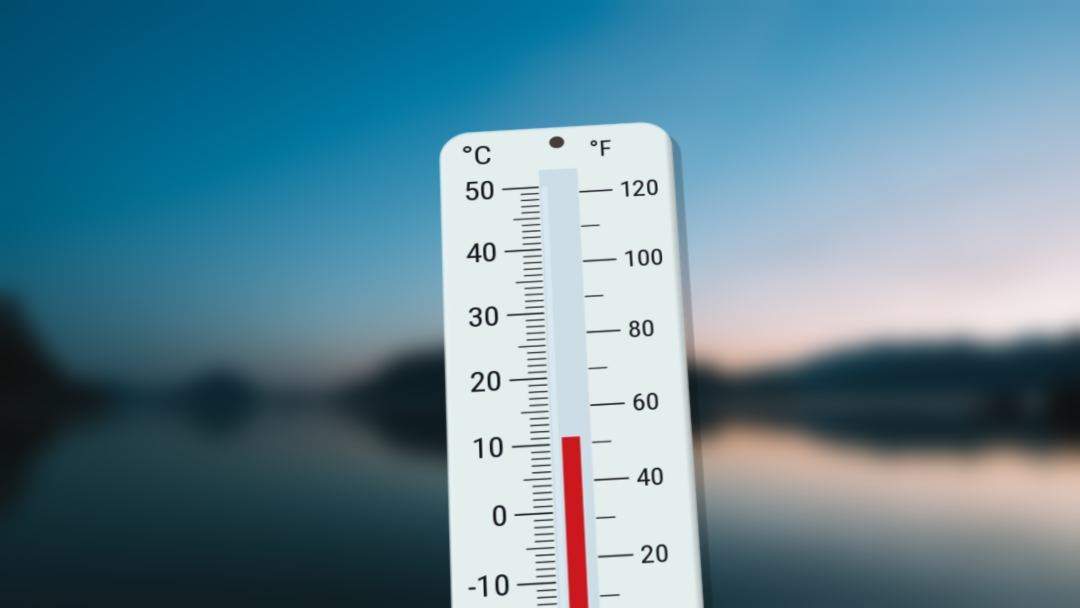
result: 11 °C
